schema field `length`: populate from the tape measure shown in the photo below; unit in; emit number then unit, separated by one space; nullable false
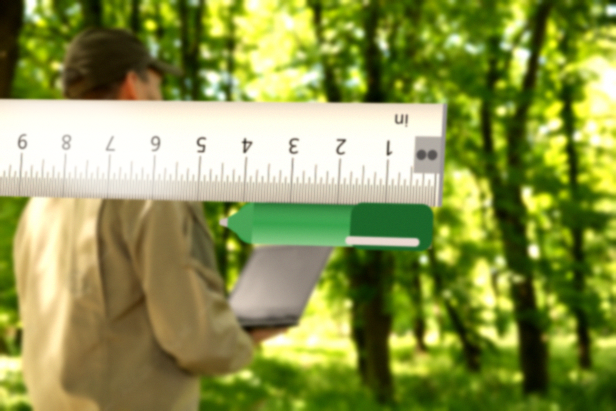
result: 4.5 in
